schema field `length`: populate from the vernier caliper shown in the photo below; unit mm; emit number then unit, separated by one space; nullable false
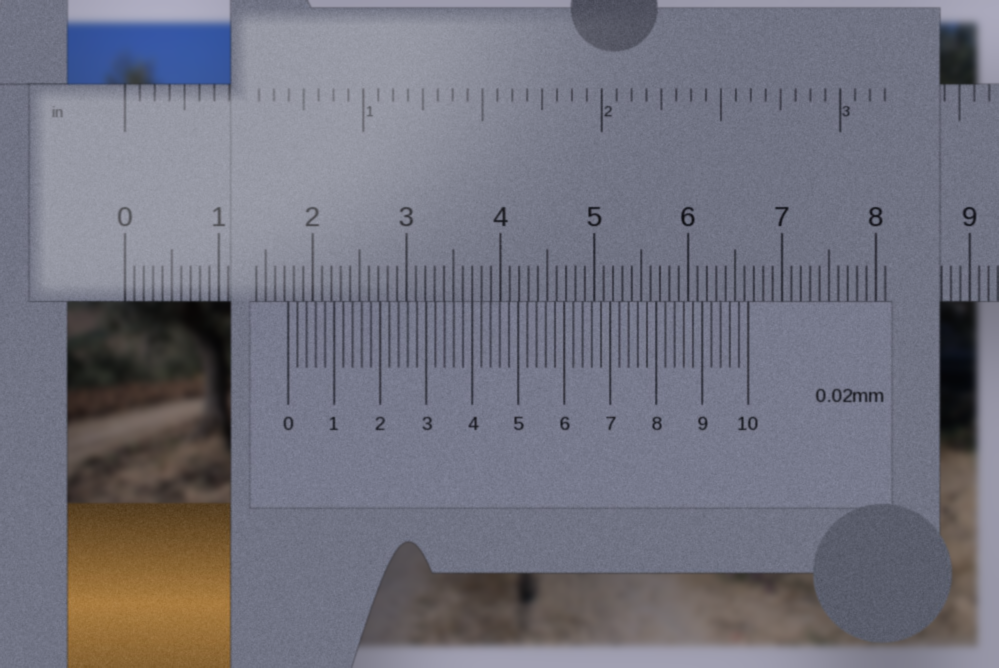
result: 17.4 mm
